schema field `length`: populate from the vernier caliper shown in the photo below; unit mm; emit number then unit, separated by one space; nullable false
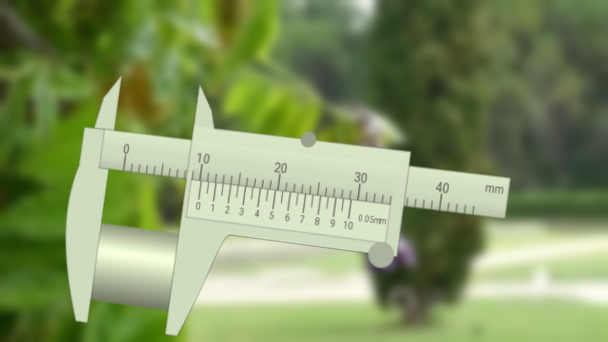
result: 10.2 mm
